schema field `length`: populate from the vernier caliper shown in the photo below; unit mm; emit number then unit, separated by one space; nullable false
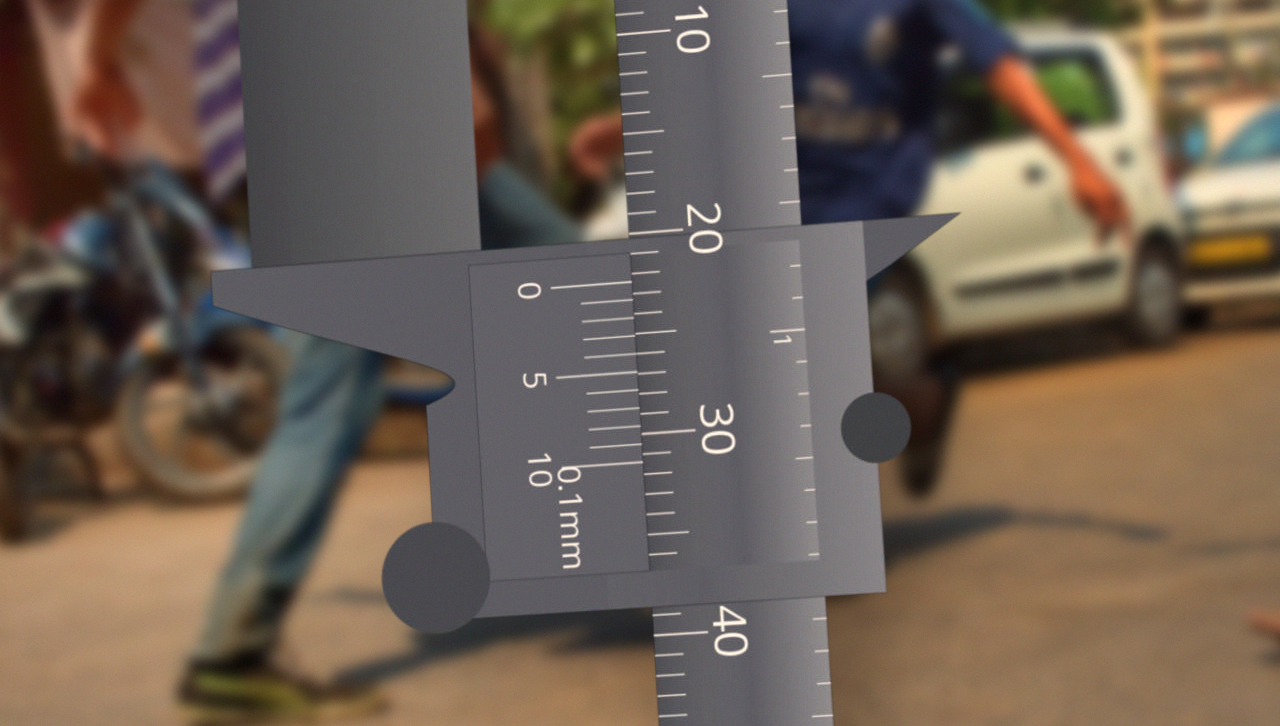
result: 22.4 mm
